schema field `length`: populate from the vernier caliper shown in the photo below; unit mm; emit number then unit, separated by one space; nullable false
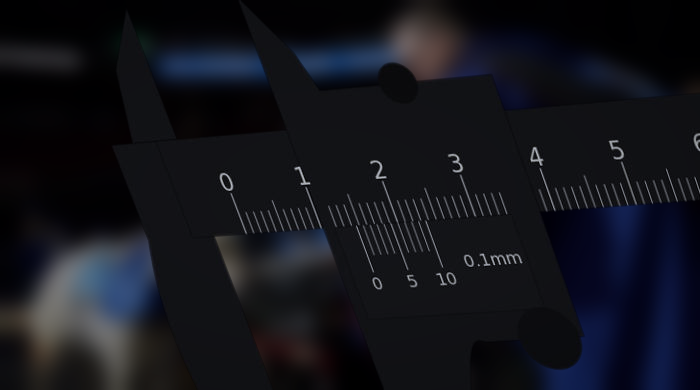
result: 14.6 mm
